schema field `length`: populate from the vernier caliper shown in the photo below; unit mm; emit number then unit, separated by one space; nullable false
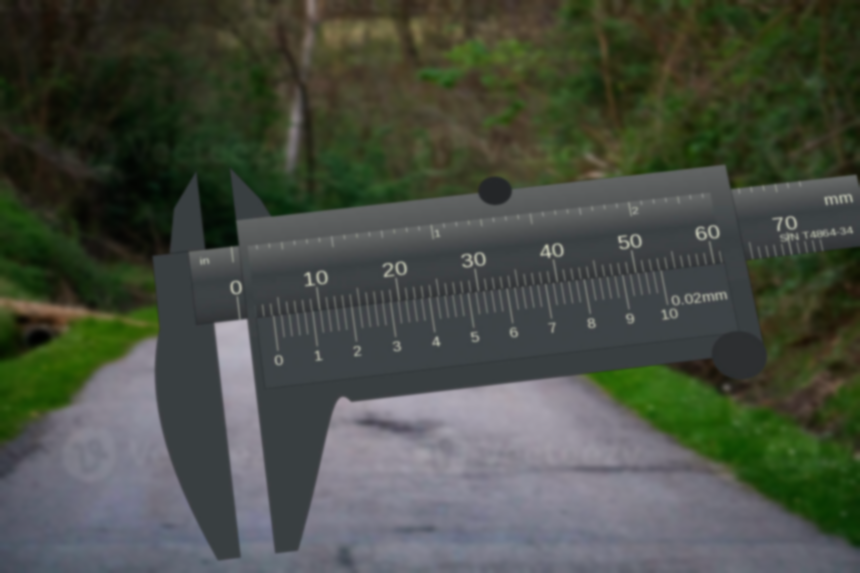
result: 4.2 mm
